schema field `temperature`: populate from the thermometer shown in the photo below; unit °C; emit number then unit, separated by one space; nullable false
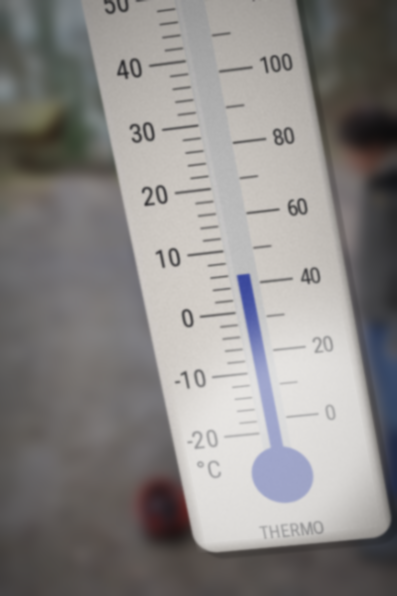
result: 6 °C
